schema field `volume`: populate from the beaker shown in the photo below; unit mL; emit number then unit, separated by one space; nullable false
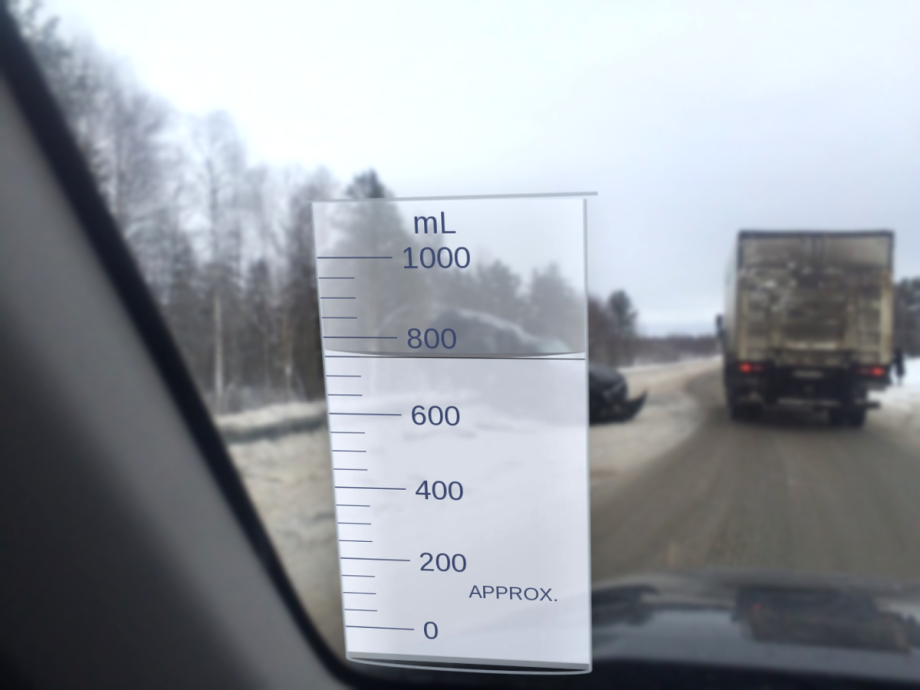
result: 750 mL
